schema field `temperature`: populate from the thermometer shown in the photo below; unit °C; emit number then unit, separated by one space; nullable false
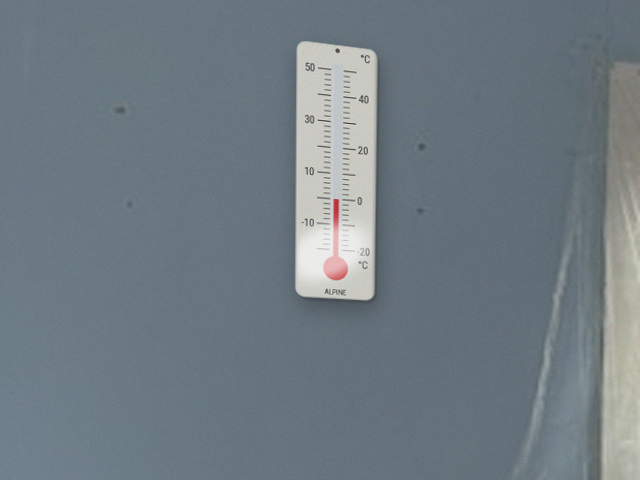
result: 0 °C
